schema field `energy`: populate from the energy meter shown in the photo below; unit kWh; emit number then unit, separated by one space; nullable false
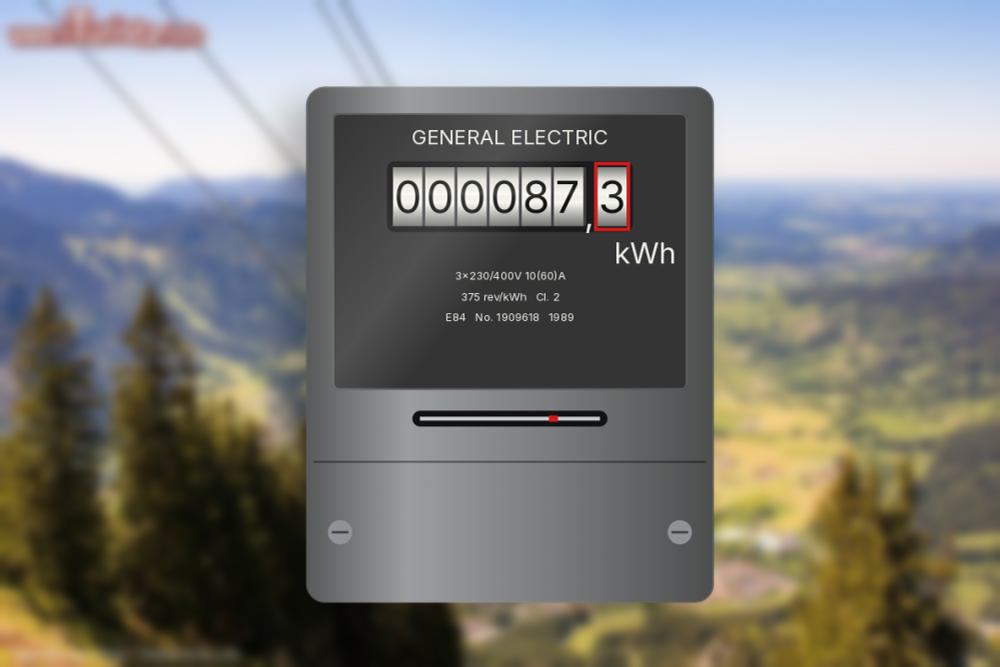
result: 87.3 kWh
